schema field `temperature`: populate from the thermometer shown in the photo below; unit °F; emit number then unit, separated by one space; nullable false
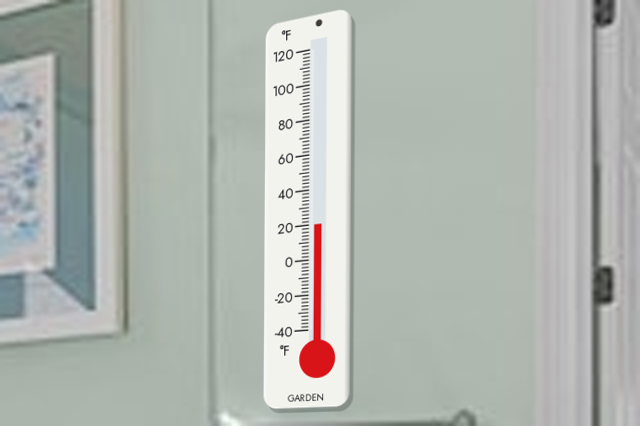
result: 20 °F
